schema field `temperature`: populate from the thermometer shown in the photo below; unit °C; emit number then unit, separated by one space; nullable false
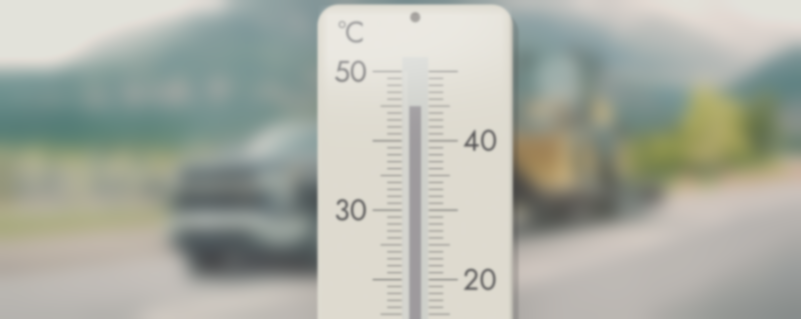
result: 45 °C
